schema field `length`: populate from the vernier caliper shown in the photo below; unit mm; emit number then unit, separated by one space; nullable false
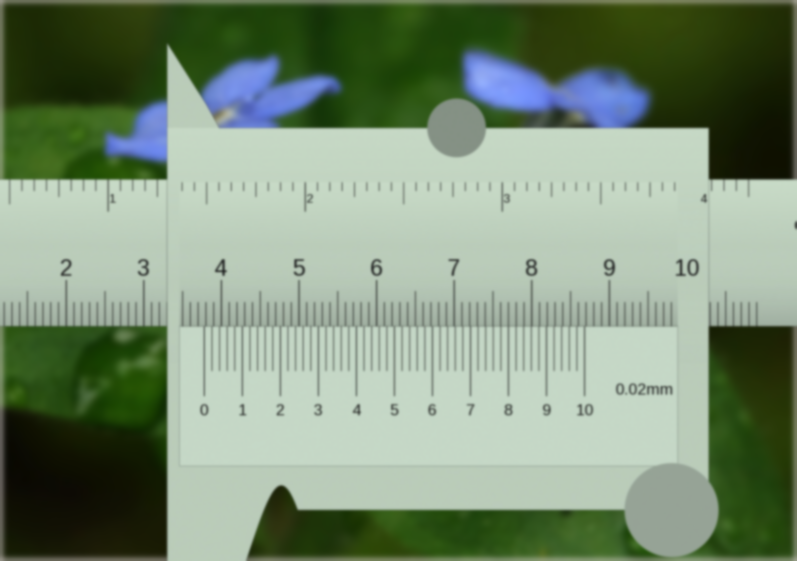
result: 37.8 mm
